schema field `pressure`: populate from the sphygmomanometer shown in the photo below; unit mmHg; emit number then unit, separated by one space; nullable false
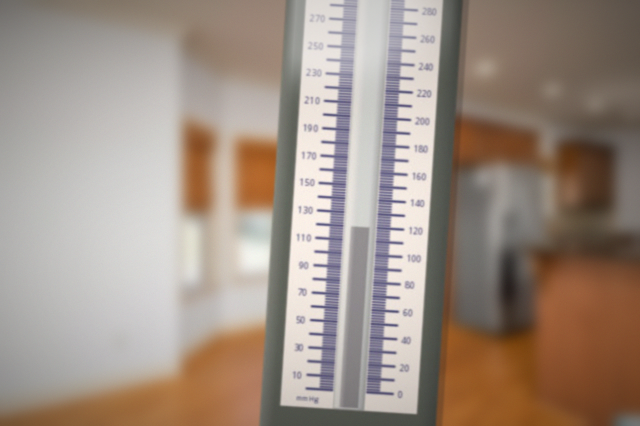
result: 120 mmHg
